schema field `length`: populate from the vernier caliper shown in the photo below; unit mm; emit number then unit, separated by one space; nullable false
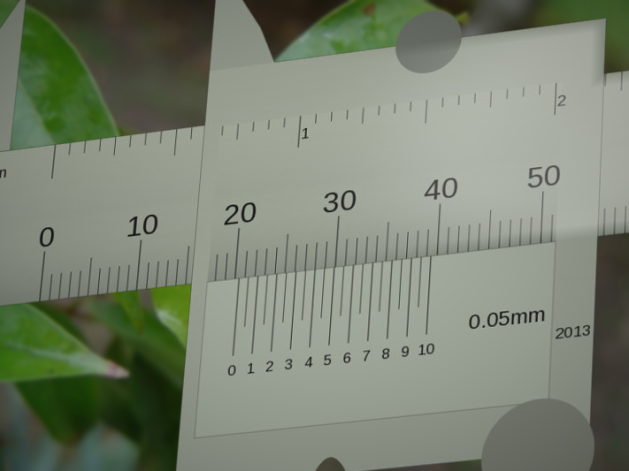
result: 20.4 mm
